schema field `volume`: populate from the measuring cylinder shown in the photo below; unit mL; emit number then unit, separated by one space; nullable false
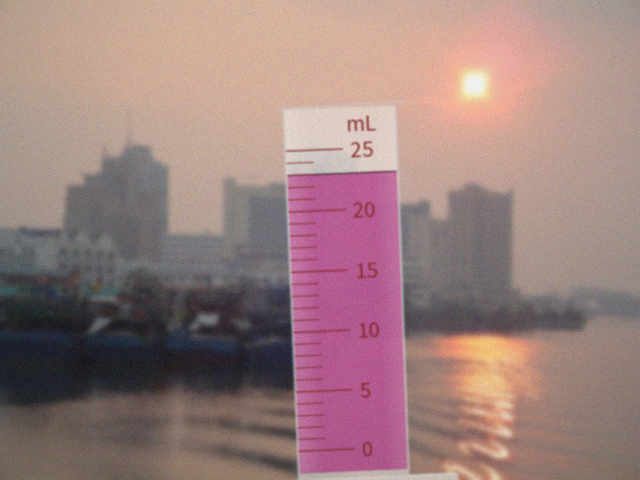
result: 23 mL
